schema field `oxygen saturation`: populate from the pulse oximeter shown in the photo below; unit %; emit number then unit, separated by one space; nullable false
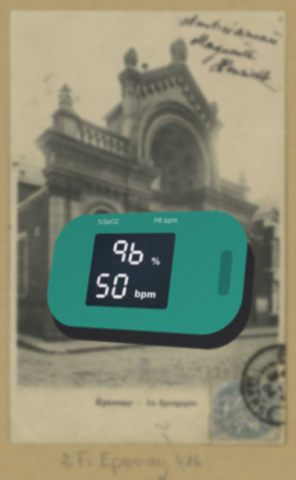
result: 96 %
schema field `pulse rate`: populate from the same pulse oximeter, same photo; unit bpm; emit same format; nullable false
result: 50 bpm
